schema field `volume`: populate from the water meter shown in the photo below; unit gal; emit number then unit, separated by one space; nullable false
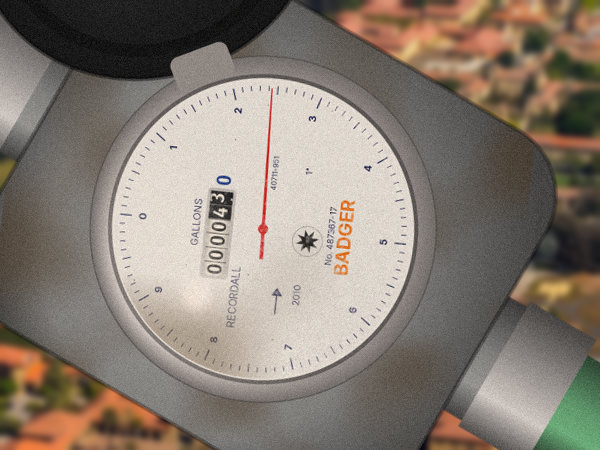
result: 432.4 gal
